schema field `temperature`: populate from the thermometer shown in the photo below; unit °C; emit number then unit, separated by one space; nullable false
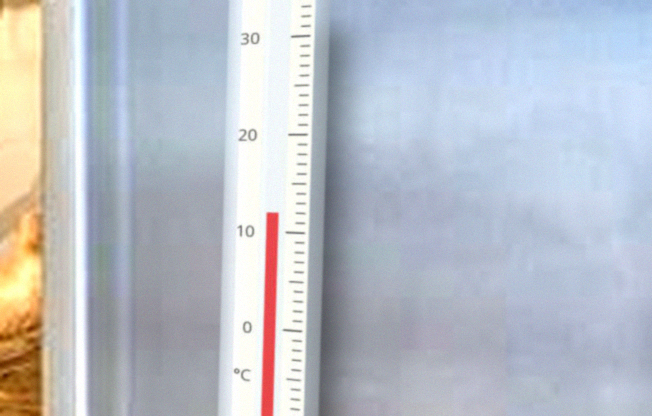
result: 12 °C
